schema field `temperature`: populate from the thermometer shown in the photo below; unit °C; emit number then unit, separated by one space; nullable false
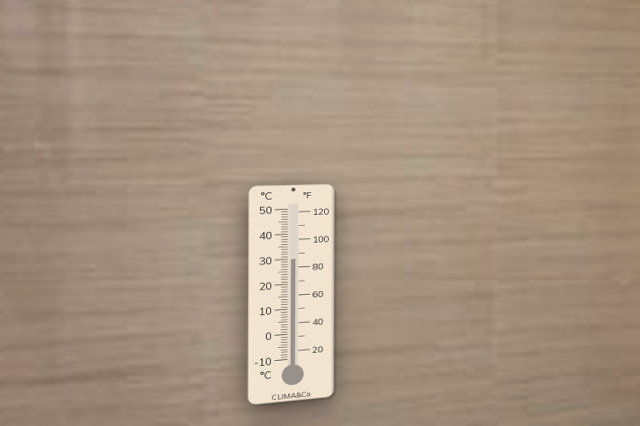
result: 30 °C
